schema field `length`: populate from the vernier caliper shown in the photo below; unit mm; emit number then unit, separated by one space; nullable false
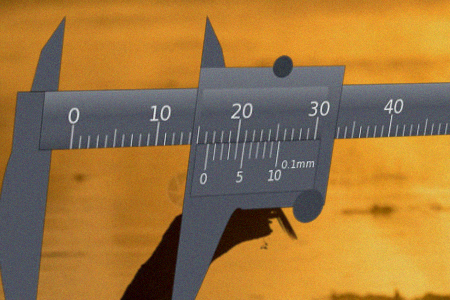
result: 16.4 mm
